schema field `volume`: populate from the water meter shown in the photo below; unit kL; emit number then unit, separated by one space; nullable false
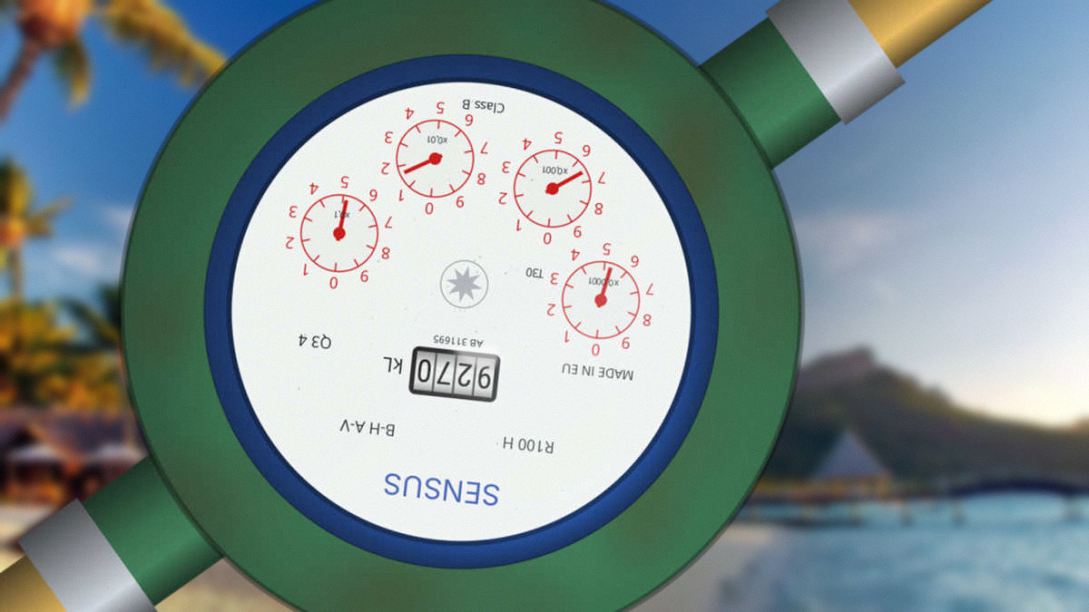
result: 9270.5165 kL
